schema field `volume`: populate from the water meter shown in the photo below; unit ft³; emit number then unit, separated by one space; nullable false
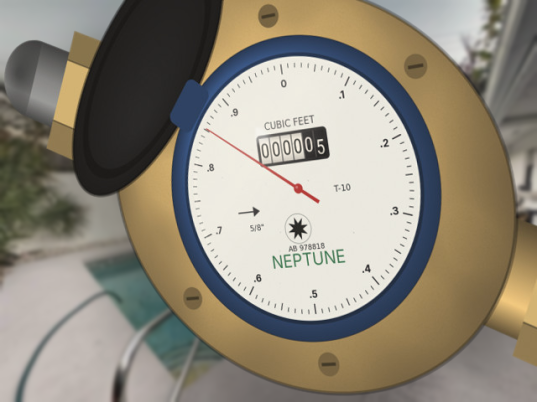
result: 4.85 ft³
